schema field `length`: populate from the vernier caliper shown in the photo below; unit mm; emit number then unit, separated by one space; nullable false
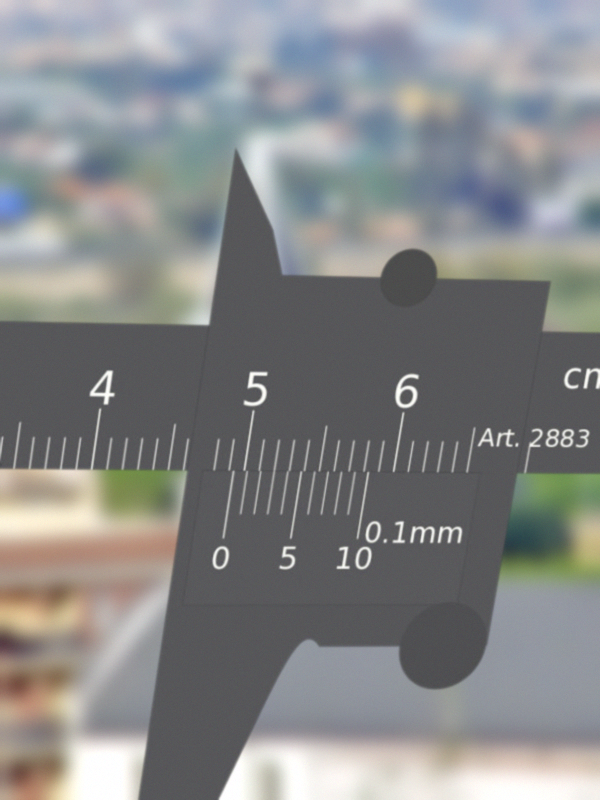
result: 49.3 mm
